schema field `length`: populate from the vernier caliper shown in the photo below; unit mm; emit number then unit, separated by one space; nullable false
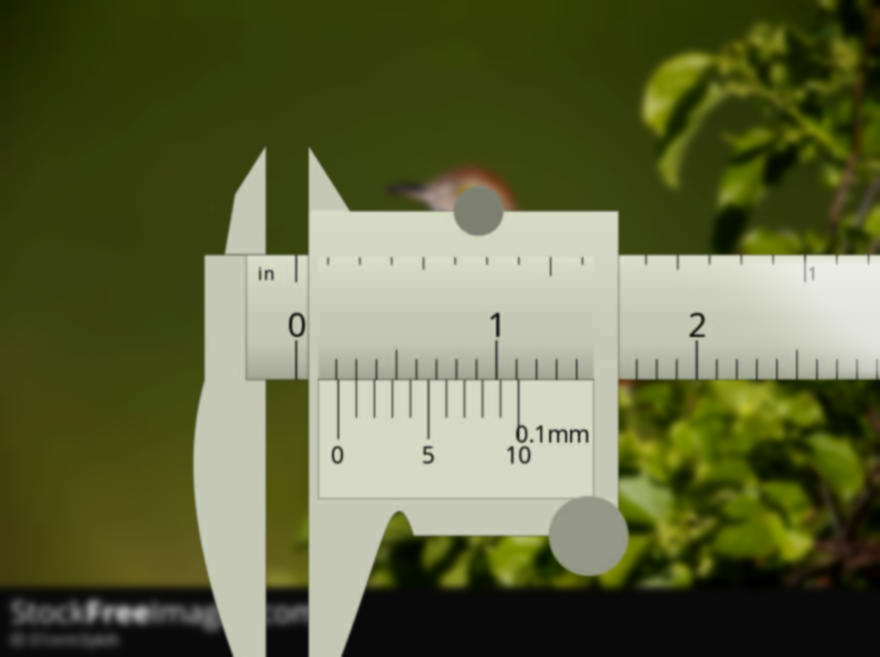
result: 2.1 mm
